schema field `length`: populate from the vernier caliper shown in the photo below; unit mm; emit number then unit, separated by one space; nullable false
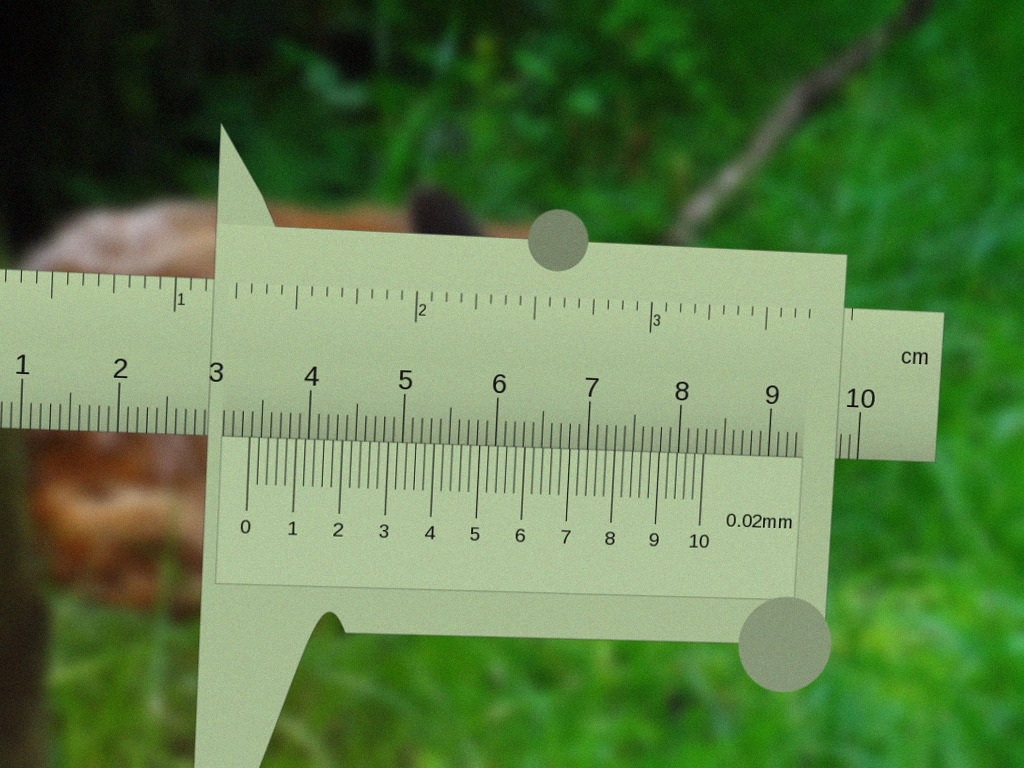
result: 33.8 mm
